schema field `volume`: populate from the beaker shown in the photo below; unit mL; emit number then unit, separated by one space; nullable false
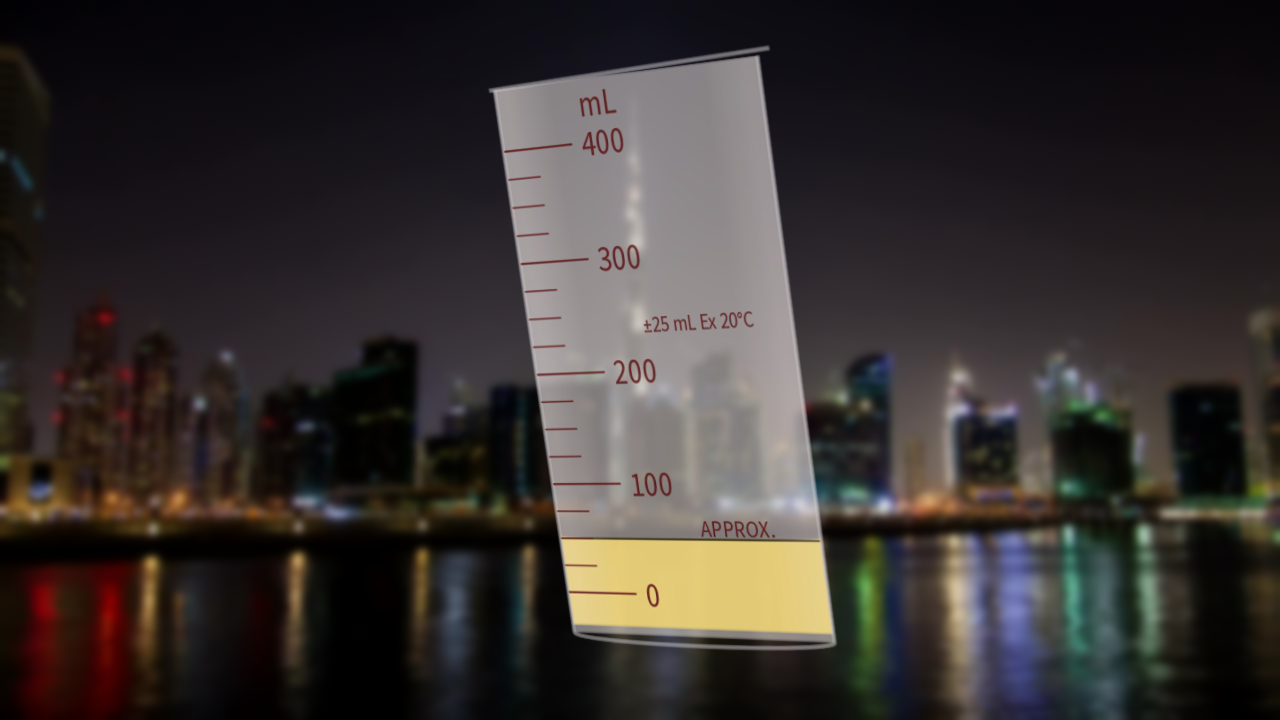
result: 50 mL
